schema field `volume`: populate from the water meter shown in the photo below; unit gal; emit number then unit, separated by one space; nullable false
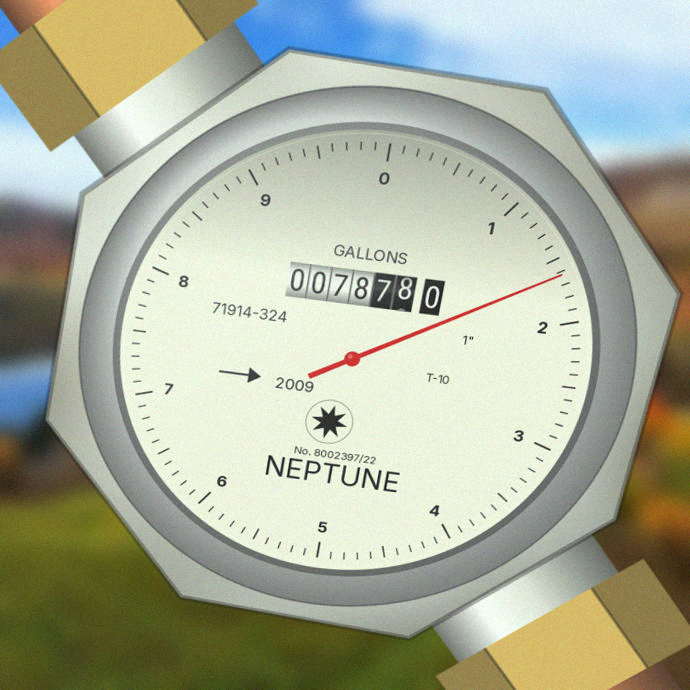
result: 78781.6 gal
